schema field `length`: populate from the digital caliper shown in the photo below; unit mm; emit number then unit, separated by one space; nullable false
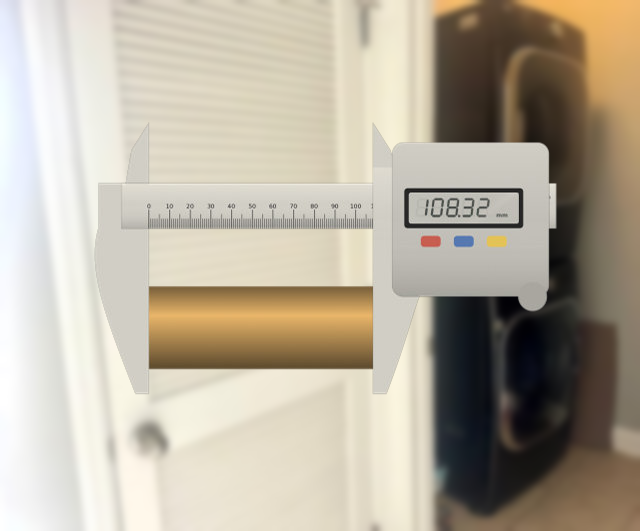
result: 108.32 mm
